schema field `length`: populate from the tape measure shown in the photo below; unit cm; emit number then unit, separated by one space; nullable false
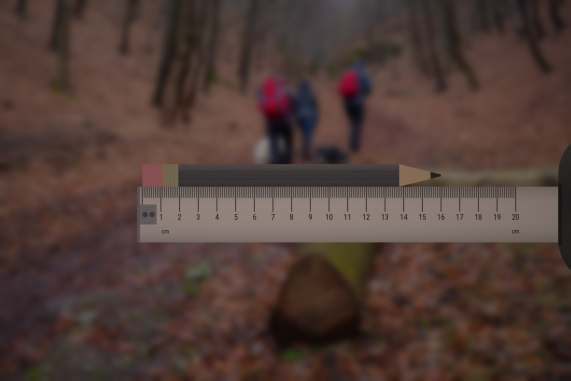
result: 16 cm
